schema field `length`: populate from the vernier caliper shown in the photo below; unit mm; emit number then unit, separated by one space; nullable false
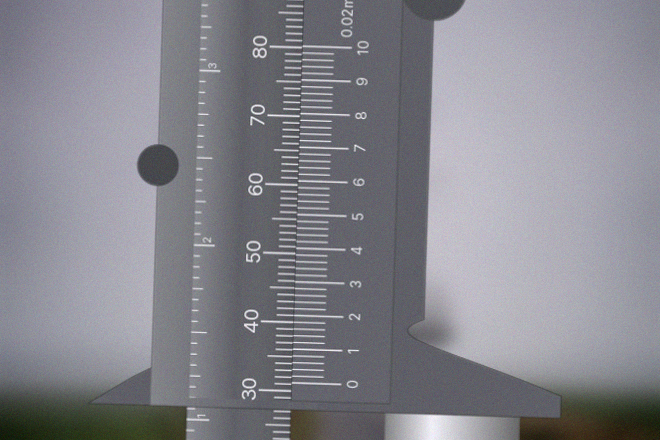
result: 31.2 mm
